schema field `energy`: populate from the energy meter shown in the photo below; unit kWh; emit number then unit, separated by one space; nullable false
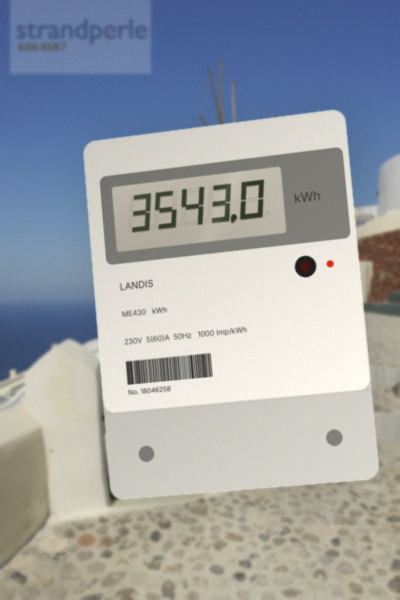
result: 3543.0 kWh
